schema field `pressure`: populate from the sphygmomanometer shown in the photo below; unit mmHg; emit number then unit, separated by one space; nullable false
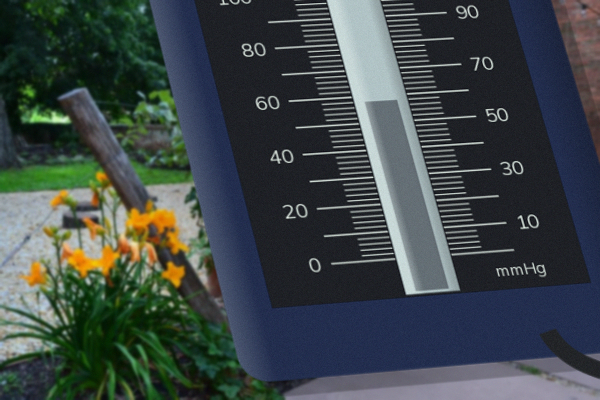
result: 58 mmHg
